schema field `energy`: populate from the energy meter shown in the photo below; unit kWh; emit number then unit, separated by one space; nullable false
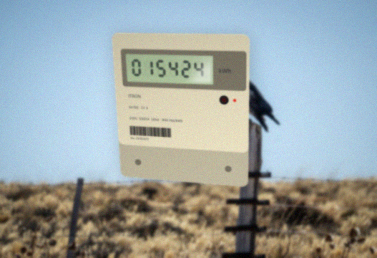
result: 15424 kWh
